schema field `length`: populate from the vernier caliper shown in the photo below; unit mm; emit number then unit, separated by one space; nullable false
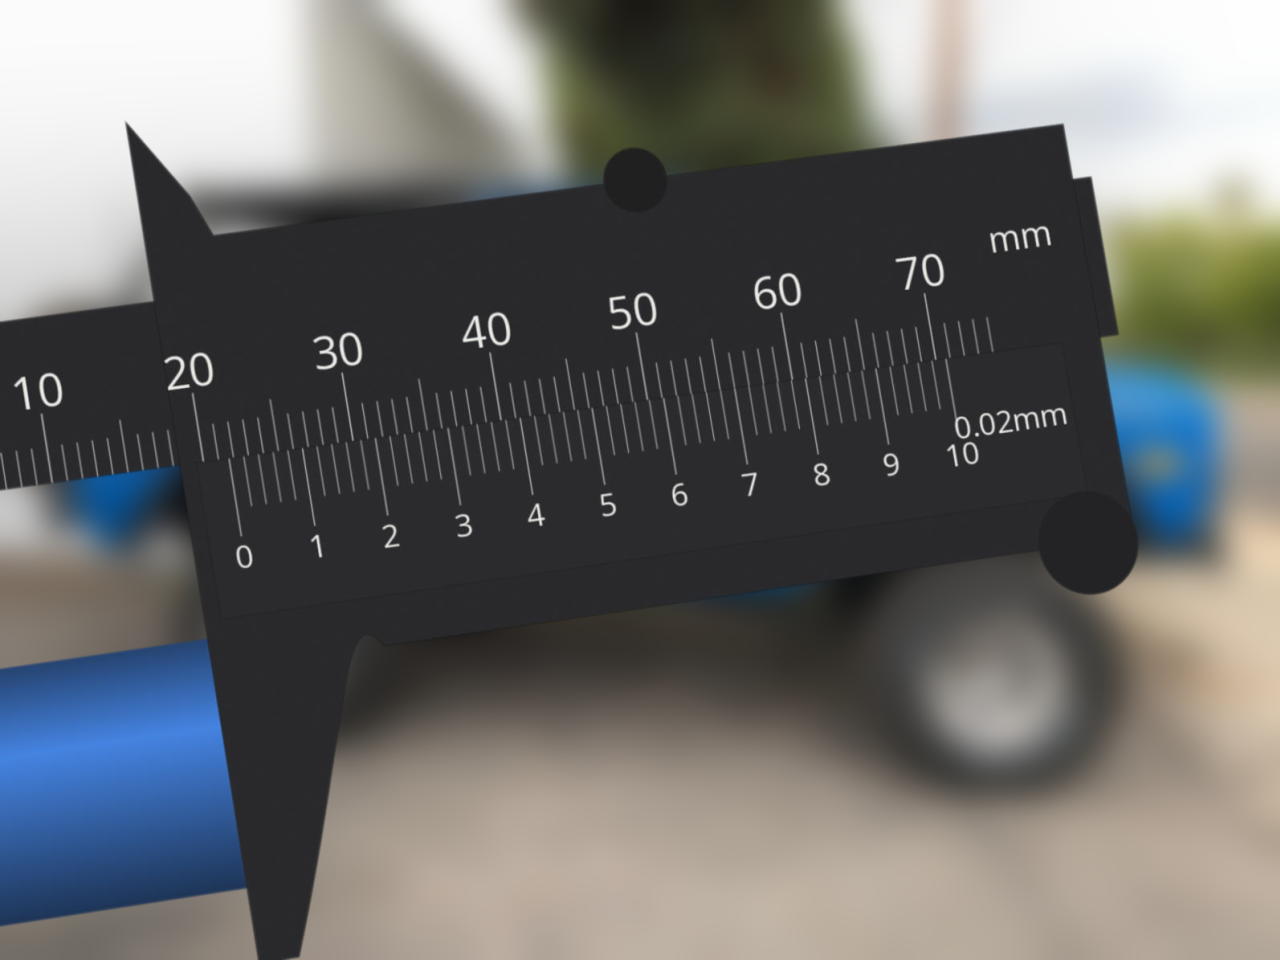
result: 21.7 mm
